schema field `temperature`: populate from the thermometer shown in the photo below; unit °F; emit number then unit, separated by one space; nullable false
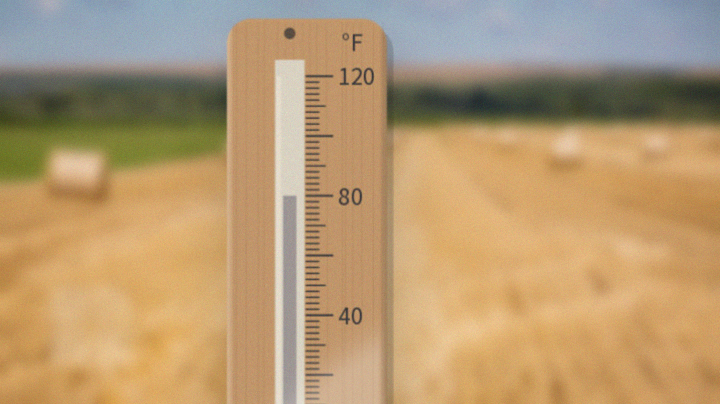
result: 80 °F
